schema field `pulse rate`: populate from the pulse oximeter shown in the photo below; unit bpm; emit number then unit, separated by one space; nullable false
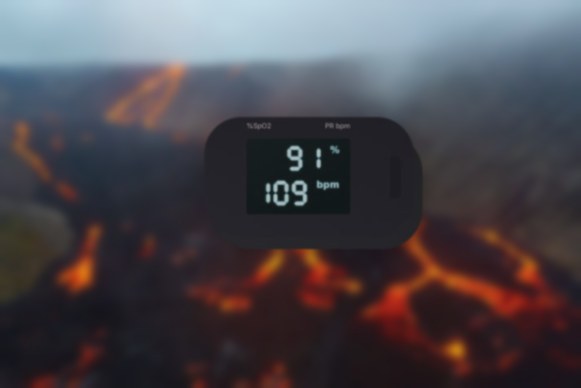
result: 109 bpm
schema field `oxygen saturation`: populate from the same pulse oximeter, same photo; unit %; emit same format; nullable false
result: 91 %
